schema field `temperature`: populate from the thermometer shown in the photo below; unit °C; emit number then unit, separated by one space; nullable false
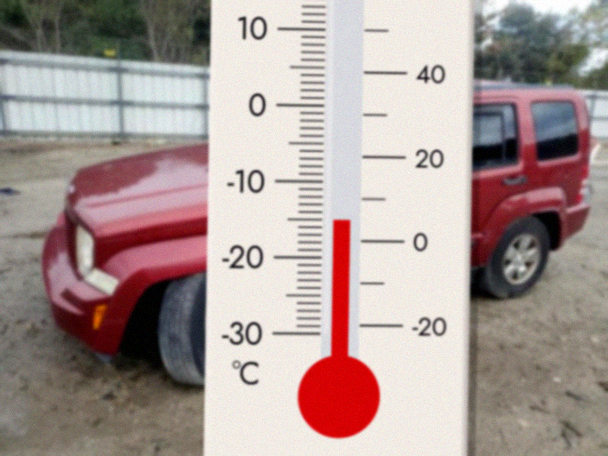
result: -15 °C
